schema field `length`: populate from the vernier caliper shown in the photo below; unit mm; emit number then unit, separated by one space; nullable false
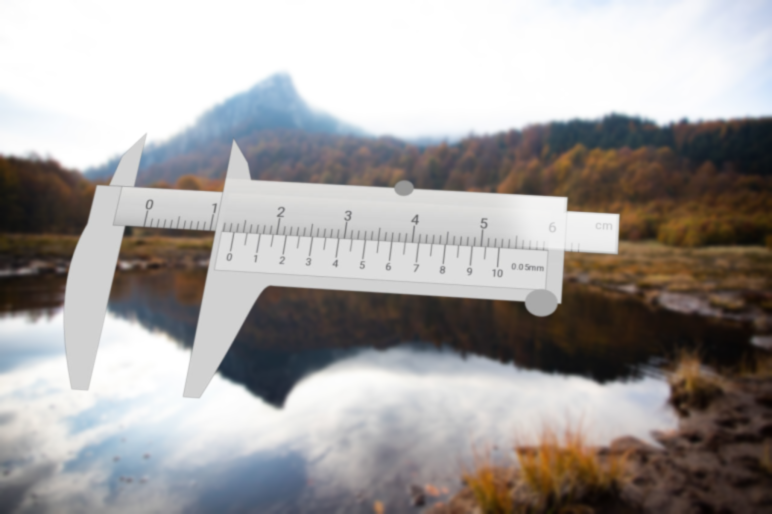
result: 13.6 mm
